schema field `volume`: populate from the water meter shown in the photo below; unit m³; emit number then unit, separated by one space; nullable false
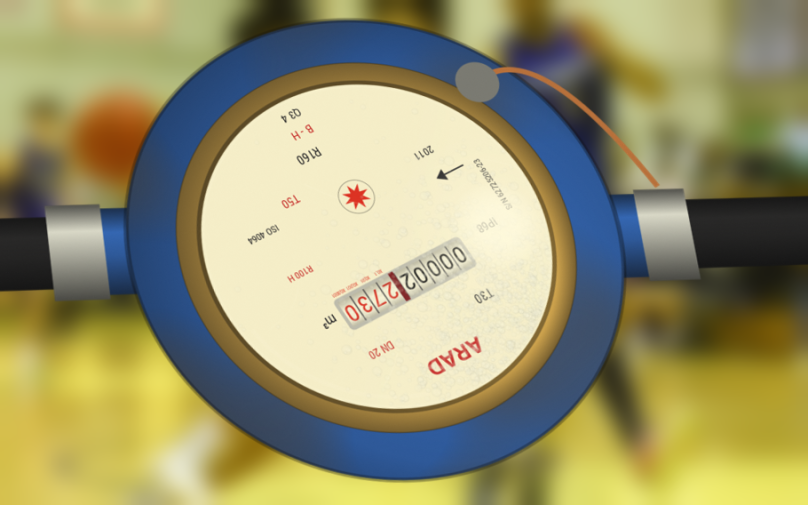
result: 2.2730 m³
